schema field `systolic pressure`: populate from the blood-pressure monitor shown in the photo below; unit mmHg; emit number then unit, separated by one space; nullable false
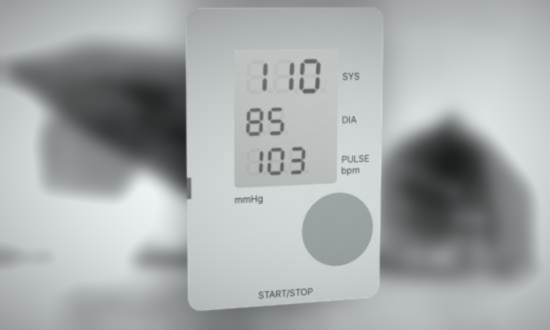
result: 110 mmHg
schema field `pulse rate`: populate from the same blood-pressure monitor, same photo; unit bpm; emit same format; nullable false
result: 103 bpm
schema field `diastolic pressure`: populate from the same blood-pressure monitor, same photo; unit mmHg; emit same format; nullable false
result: 85 mmHg
